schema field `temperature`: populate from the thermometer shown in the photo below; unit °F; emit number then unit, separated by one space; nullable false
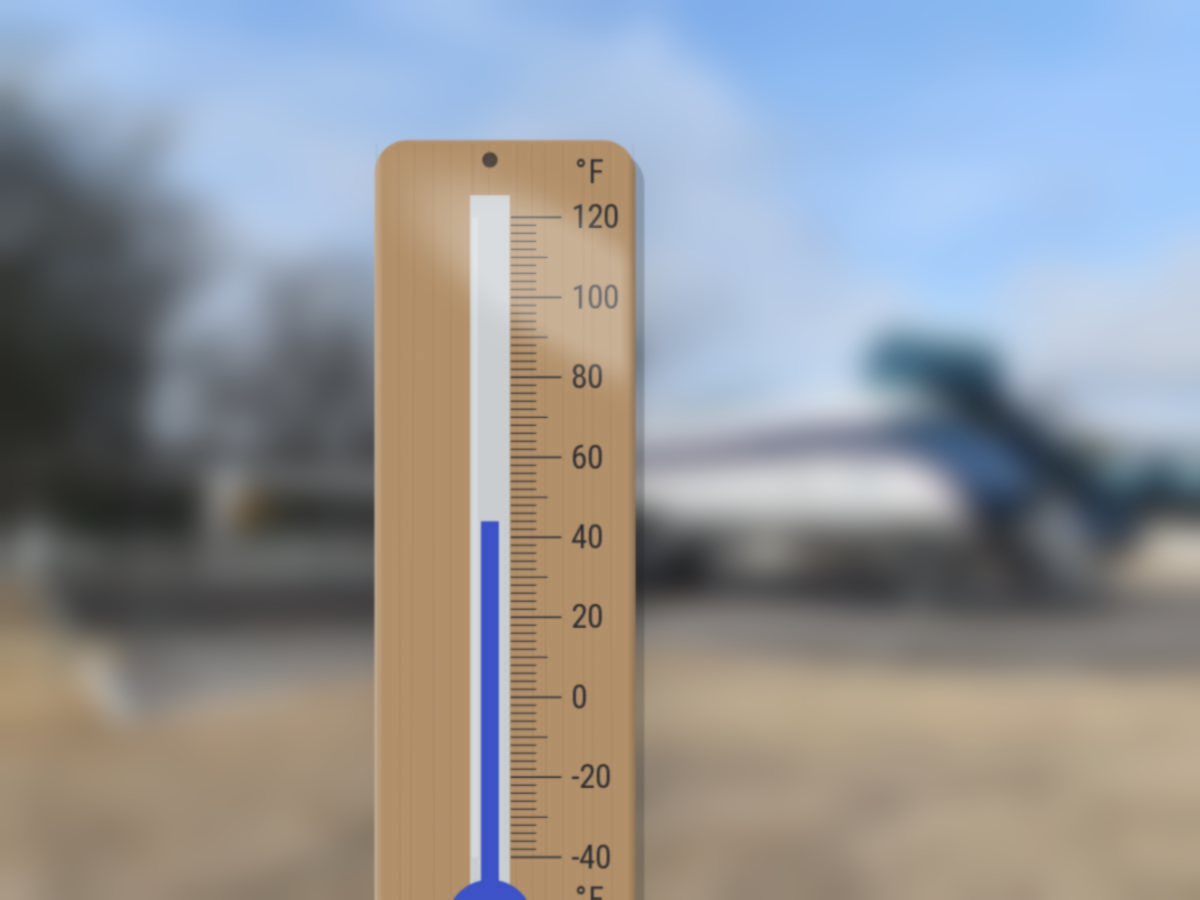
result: 44 °F
